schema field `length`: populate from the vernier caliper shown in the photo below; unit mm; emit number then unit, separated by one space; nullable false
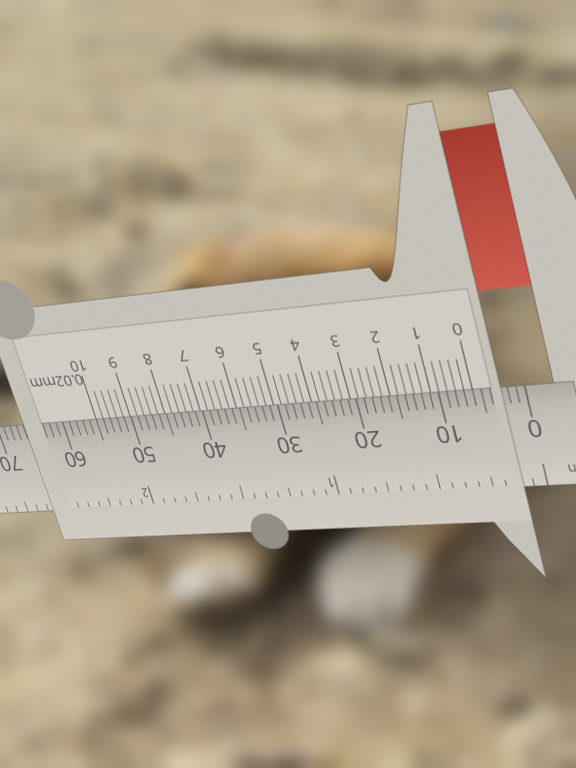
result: 6.0 mm
